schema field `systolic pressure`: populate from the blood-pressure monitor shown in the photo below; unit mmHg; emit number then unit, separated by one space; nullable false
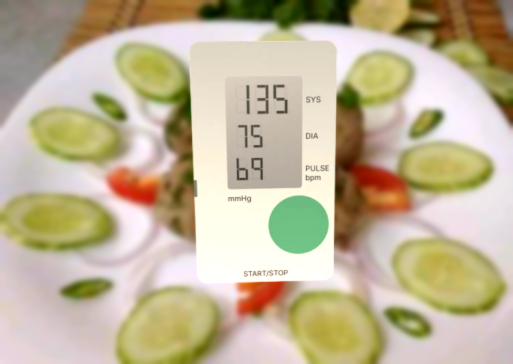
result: 135 mmHg
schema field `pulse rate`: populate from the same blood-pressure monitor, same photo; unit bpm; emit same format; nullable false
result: 69 bpm
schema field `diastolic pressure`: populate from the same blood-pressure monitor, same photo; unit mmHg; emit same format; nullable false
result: 75 mmHg
